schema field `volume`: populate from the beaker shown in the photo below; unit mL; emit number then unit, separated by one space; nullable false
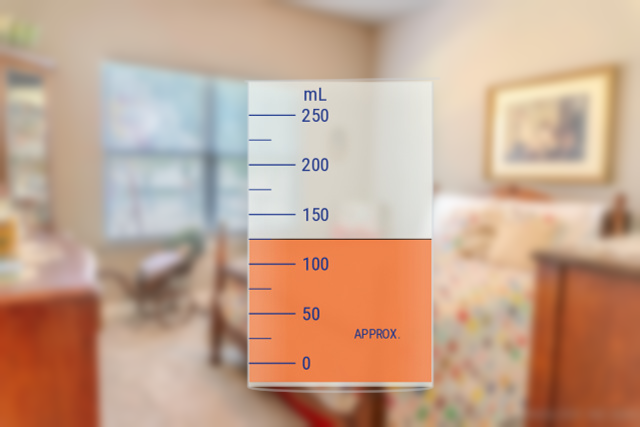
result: 125 mL
